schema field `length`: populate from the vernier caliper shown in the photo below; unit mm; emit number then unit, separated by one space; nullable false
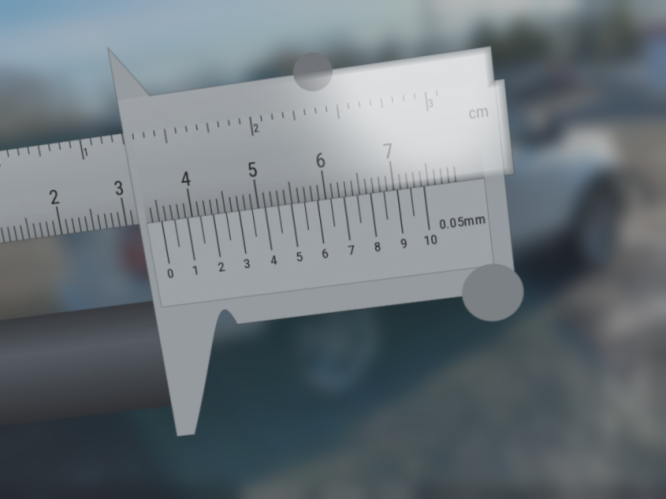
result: 35.4 mm
